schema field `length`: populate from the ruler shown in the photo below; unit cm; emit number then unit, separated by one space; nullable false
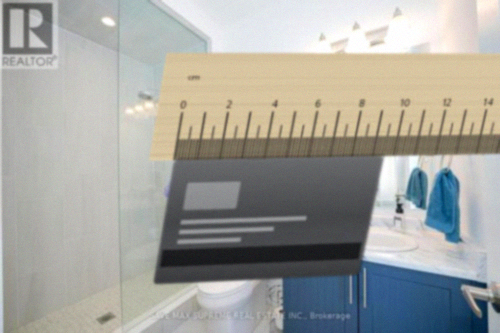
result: 9.5 cm
